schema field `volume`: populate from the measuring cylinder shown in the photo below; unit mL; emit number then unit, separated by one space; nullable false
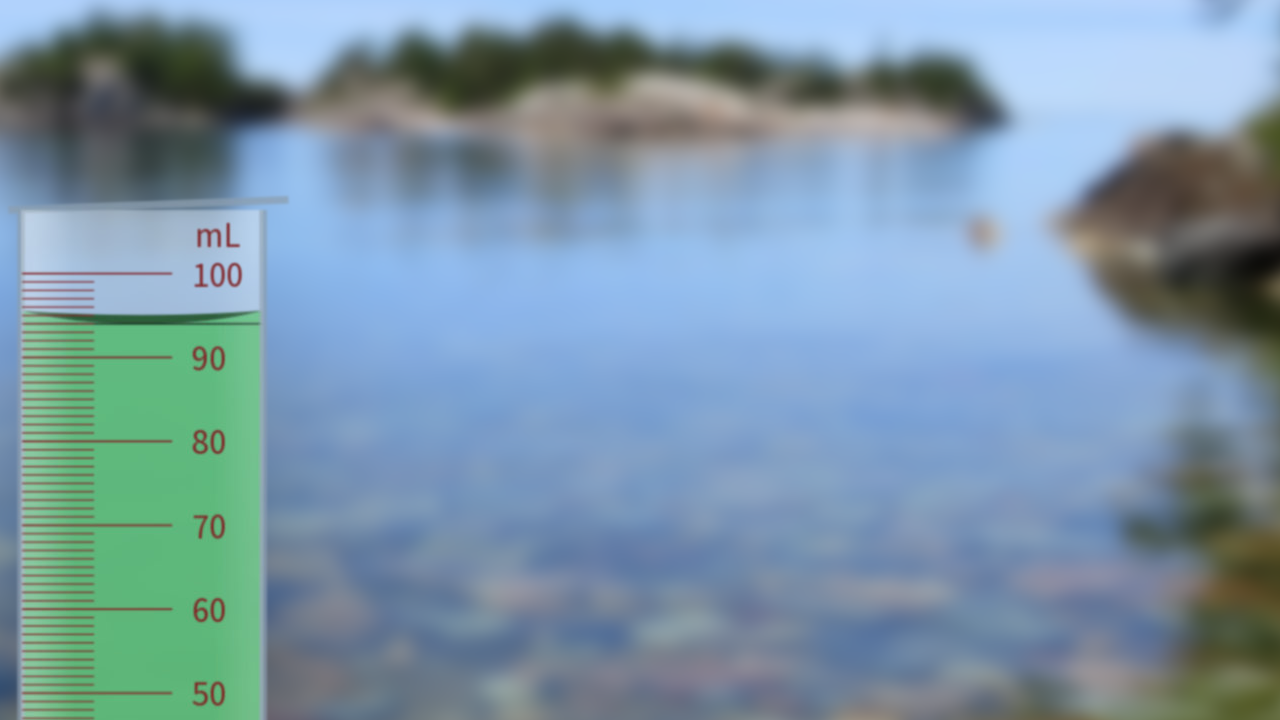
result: 94 mL
